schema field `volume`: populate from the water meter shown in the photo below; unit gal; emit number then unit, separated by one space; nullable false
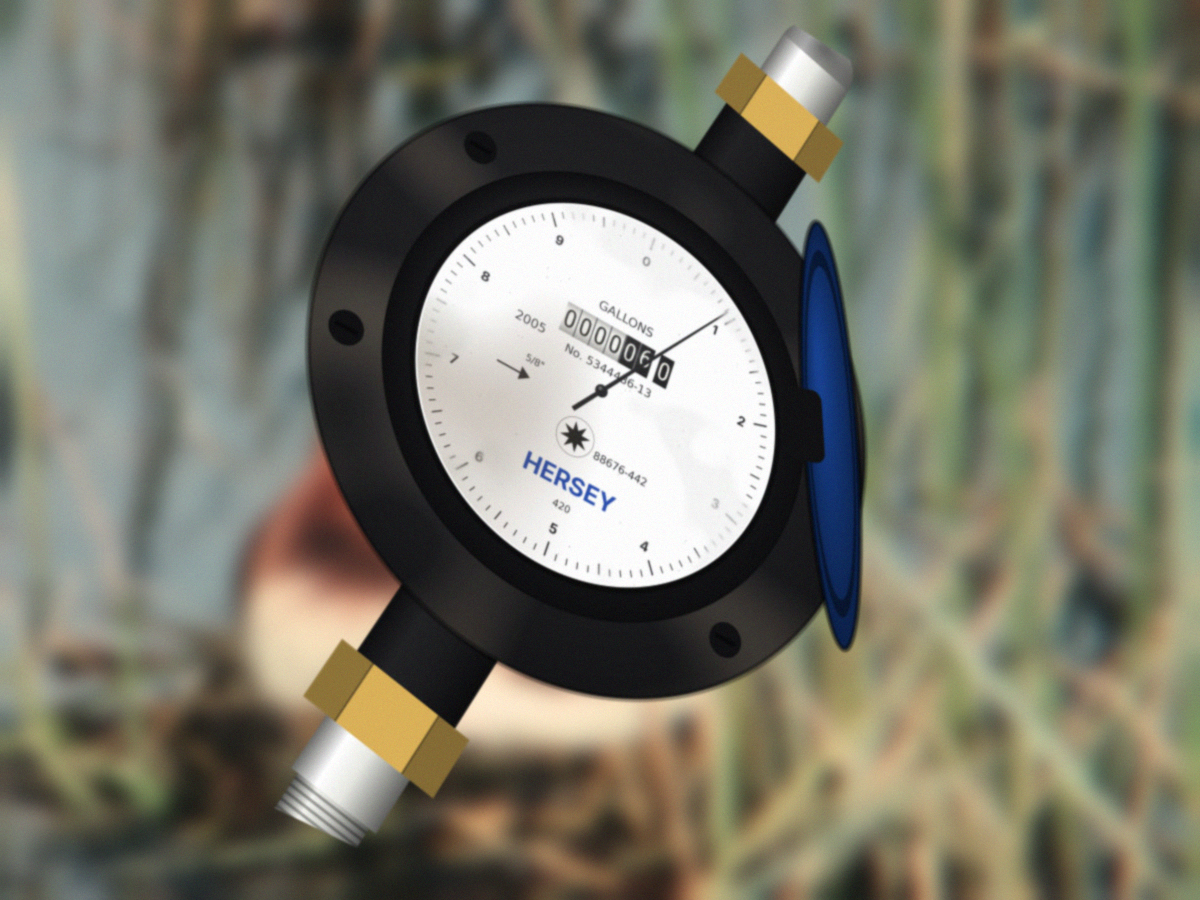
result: 60.9 gal
